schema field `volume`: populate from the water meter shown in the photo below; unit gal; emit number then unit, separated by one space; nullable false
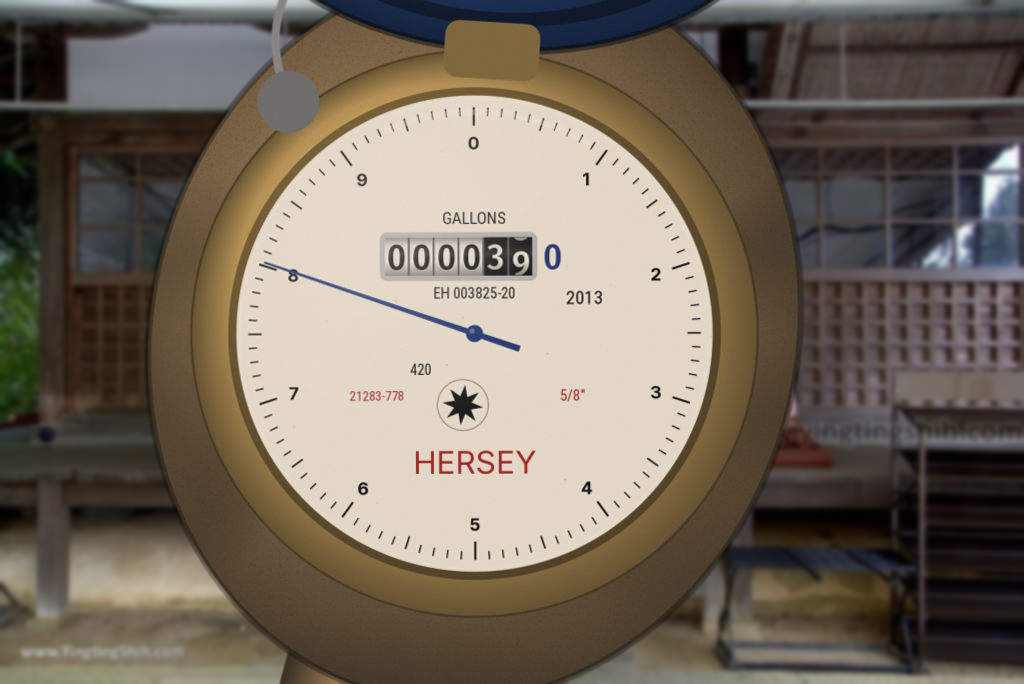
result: 388.0 gal
